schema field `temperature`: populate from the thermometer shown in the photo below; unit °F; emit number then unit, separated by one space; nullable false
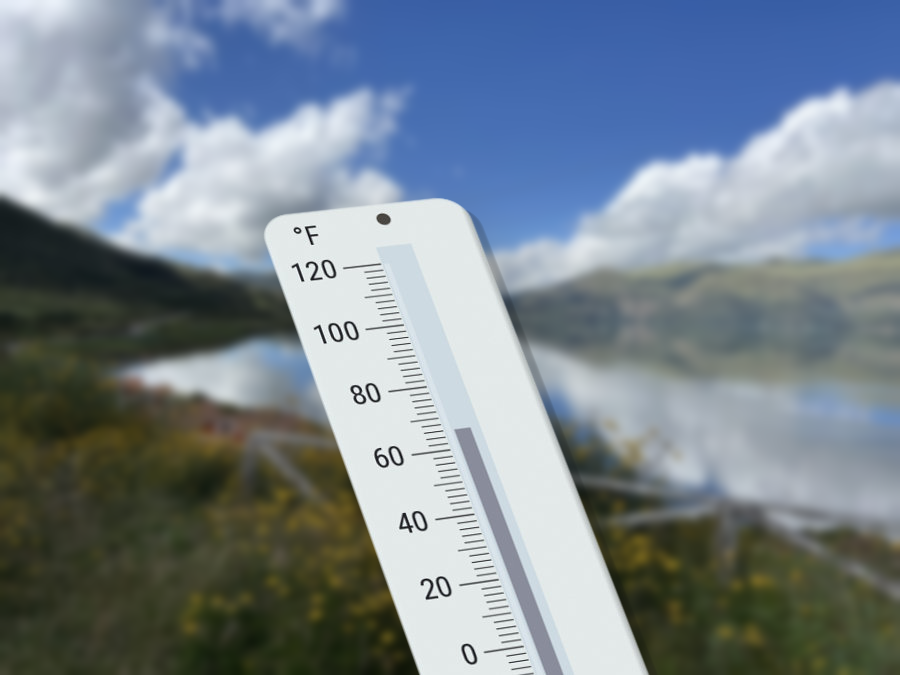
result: 66 °F
